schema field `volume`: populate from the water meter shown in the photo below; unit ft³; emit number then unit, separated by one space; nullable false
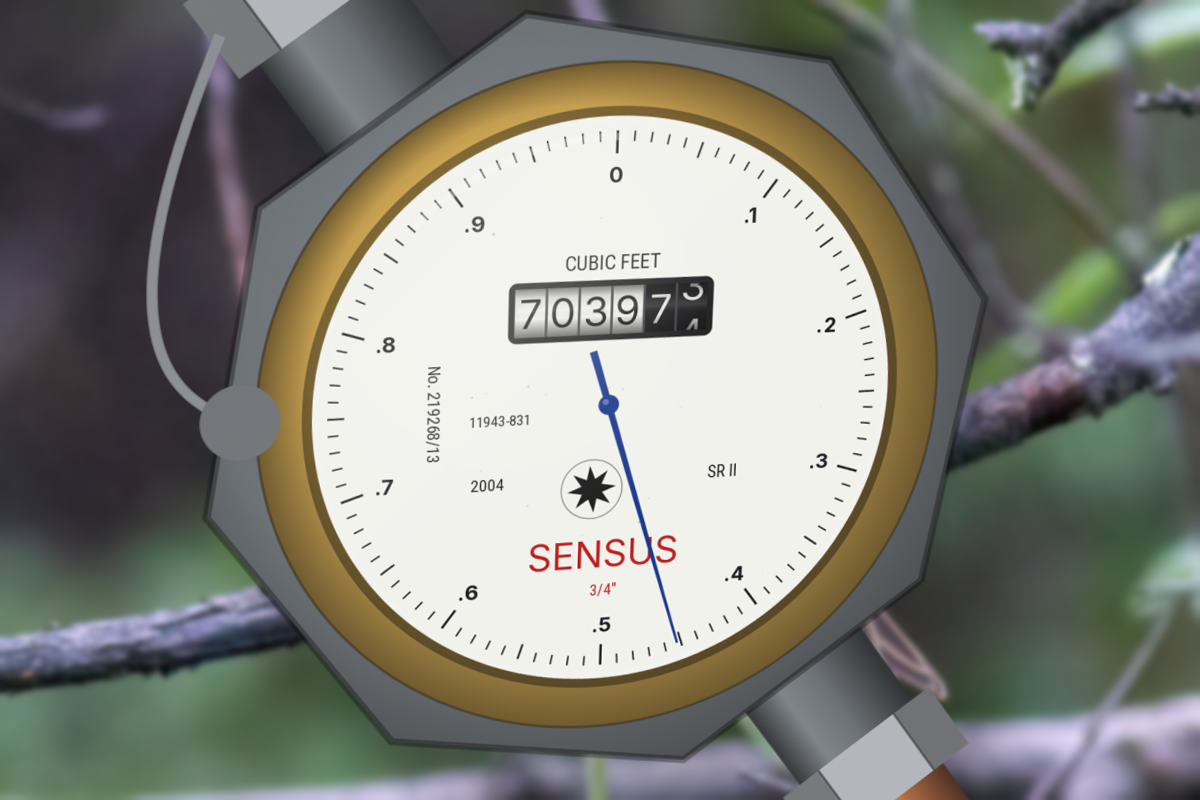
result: 703973.45 ft³
